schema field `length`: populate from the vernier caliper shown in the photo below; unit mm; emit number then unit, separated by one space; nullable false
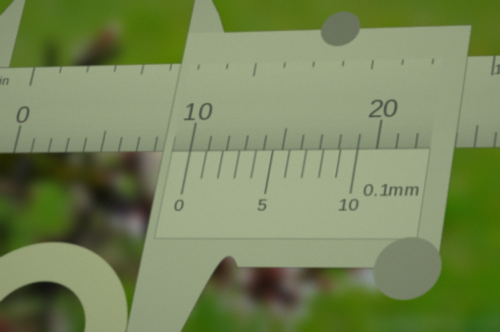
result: 10.0 mm
